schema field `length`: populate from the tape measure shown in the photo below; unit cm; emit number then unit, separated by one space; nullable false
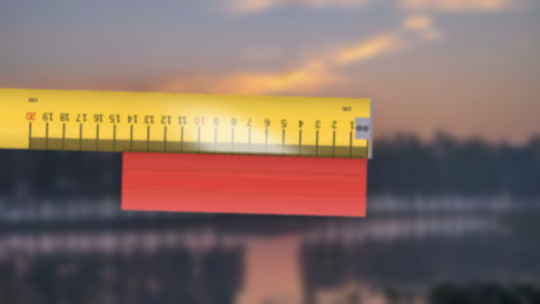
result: 14.5 cm
